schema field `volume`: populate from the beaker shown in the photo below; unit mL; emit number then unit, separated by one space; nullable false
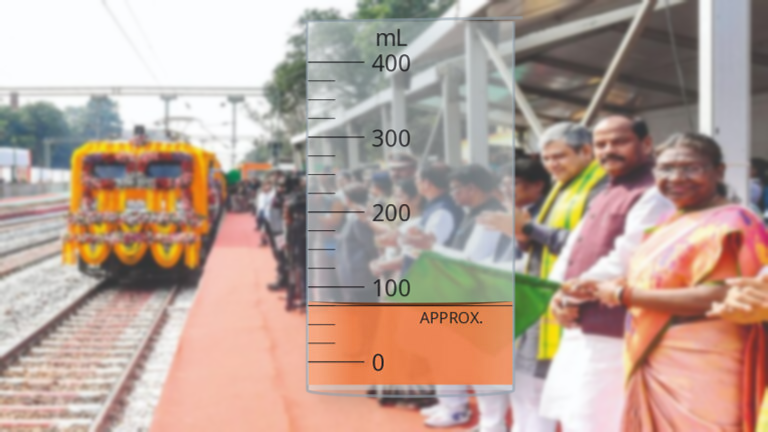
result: 75 mL
